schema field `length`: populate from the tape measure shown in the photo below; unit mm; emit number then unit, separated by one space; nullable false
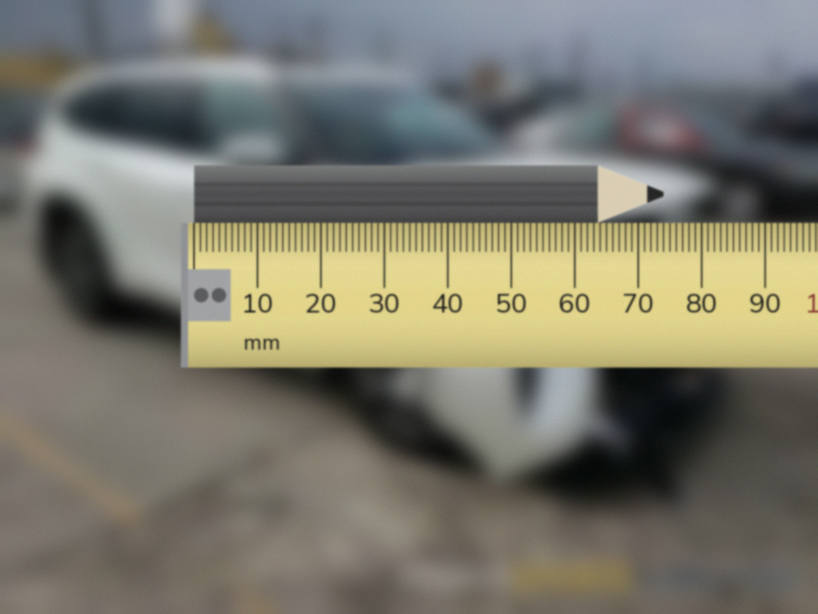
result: 74 mm
